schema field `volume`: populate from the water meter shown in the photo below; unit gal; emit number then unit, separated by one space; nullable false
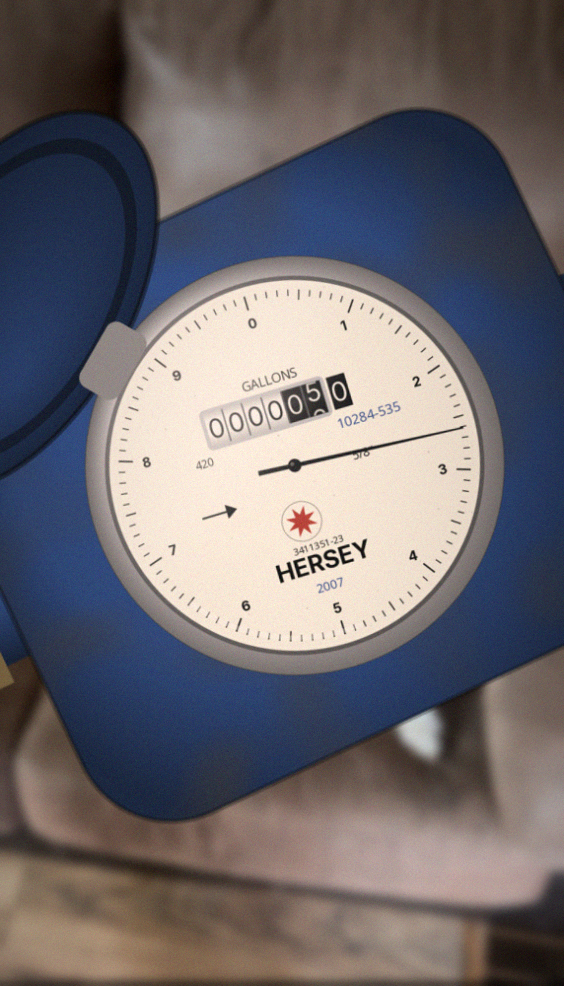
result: 52.6 gal
